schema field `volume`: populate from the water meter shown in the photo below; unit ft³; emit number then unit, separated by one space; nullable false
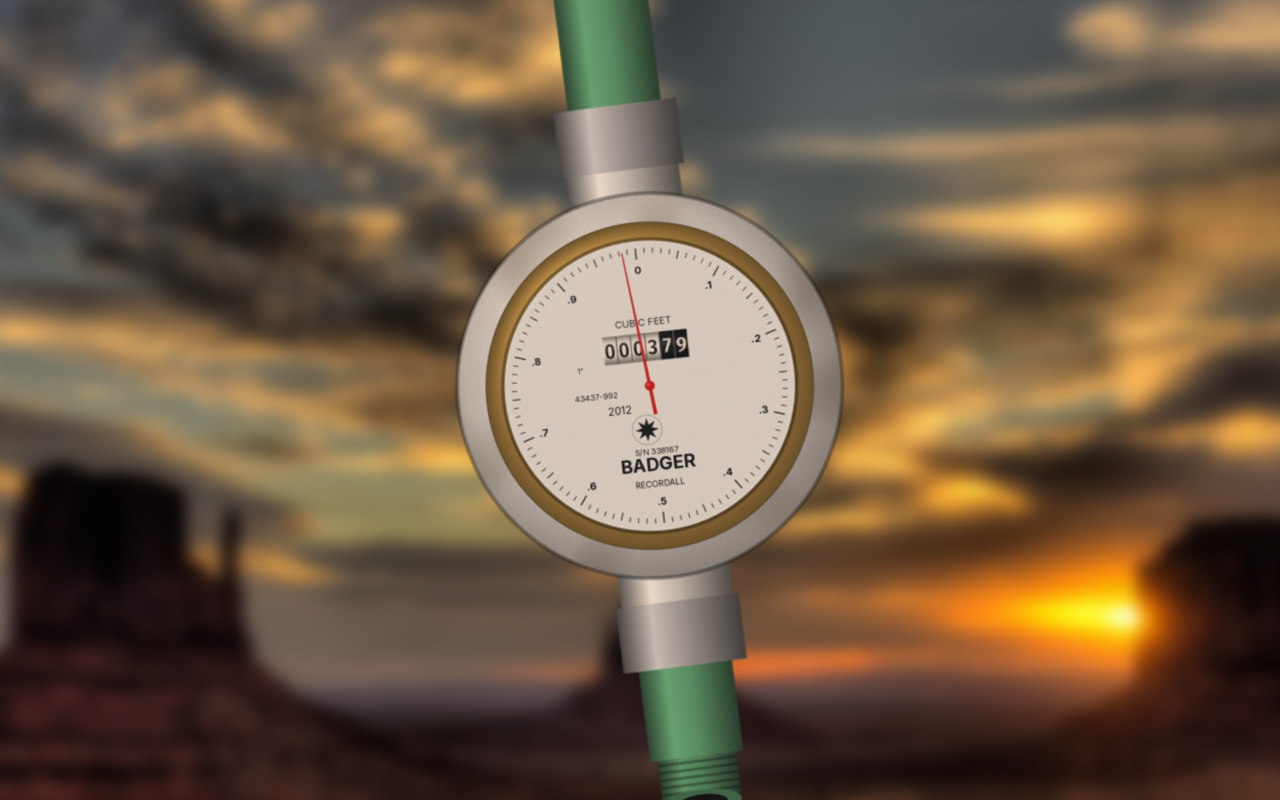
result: 378.98 ft³
